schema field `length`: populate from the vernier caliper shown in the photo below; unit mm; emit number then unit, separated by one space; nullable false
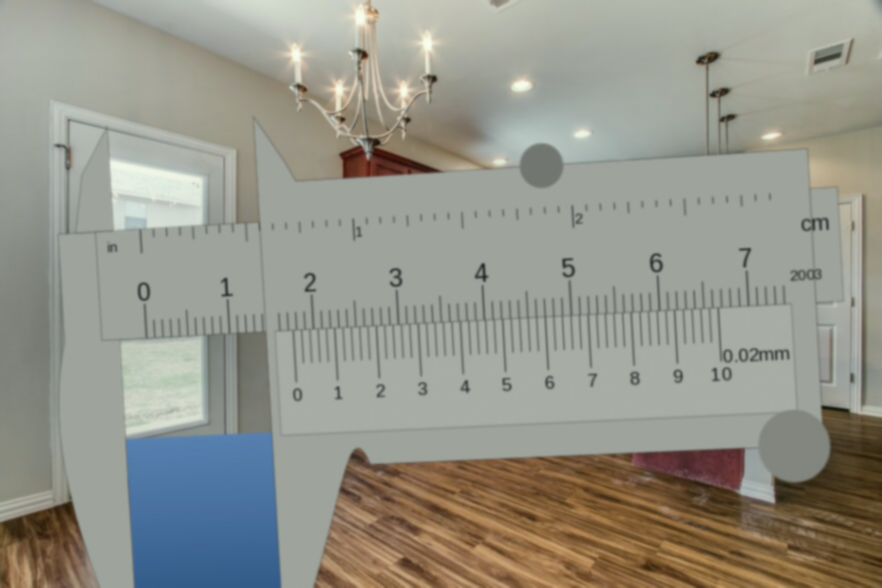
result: 17.6 mm
